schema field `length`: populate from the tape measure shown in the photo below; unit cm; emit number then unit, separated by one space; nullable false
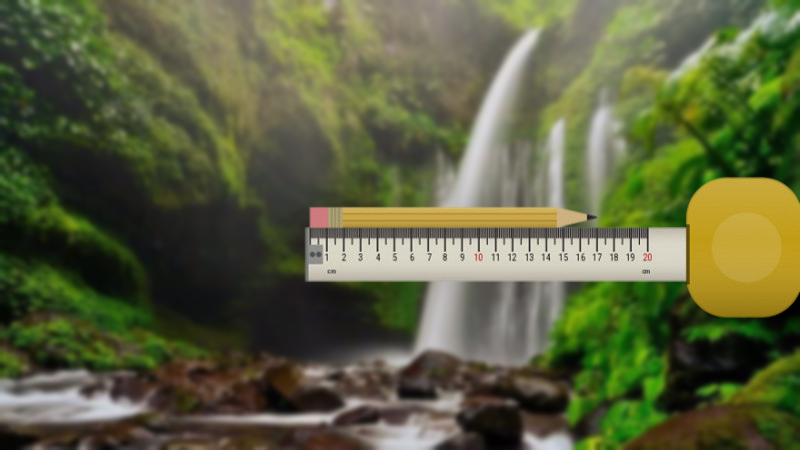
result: 17 cm
